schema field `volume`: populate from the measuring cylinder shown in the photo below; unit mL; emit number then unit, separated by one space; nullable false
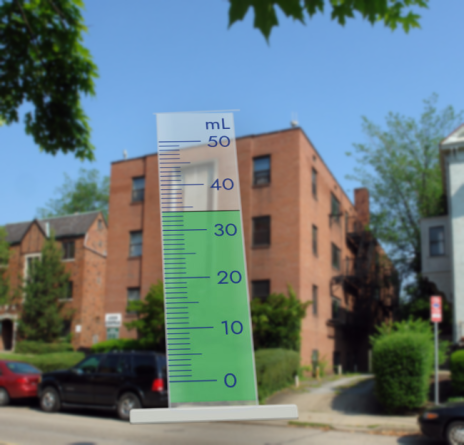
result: 34 mL
